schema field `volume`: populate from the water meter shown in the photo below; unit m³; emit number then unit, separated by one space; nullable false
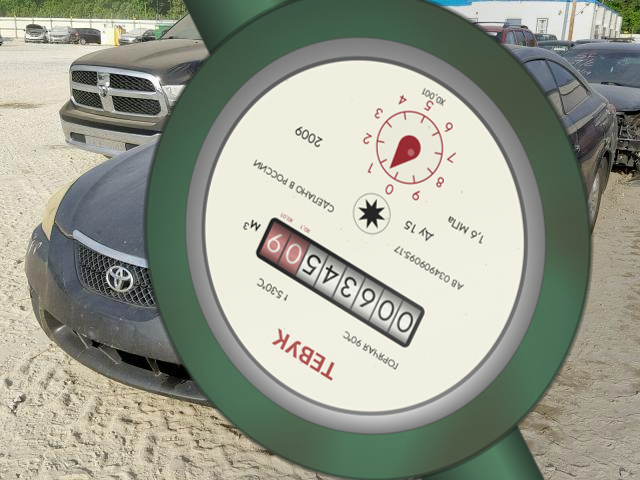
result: 6345.090 m³
